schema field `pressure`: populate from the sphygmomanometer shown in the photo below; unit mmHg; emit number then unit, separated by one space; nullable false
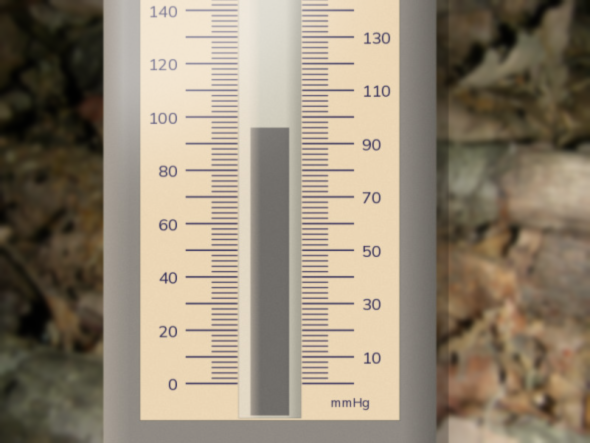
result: 96 mmHg
